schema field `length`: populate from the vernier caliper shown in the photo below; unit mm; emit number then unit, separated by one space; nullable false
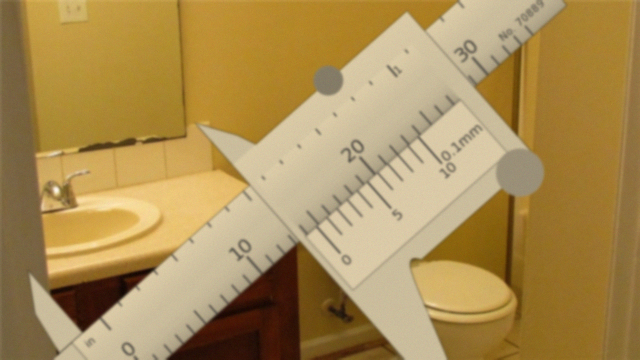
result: 14.8 mm
